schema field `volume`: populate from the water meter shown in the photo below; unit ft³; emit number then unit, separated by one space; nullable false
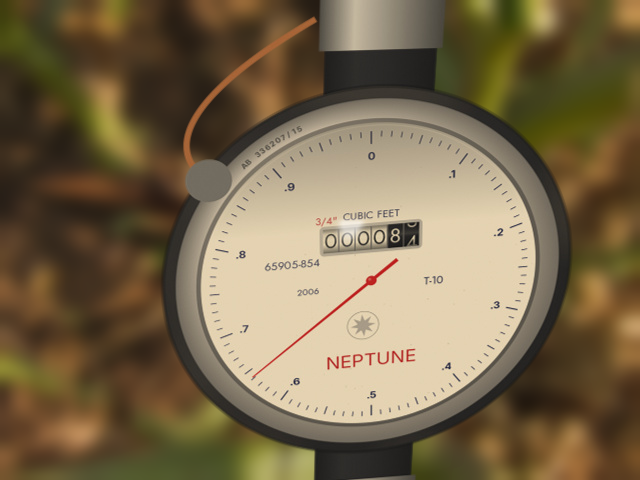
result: 83.64 ft³
